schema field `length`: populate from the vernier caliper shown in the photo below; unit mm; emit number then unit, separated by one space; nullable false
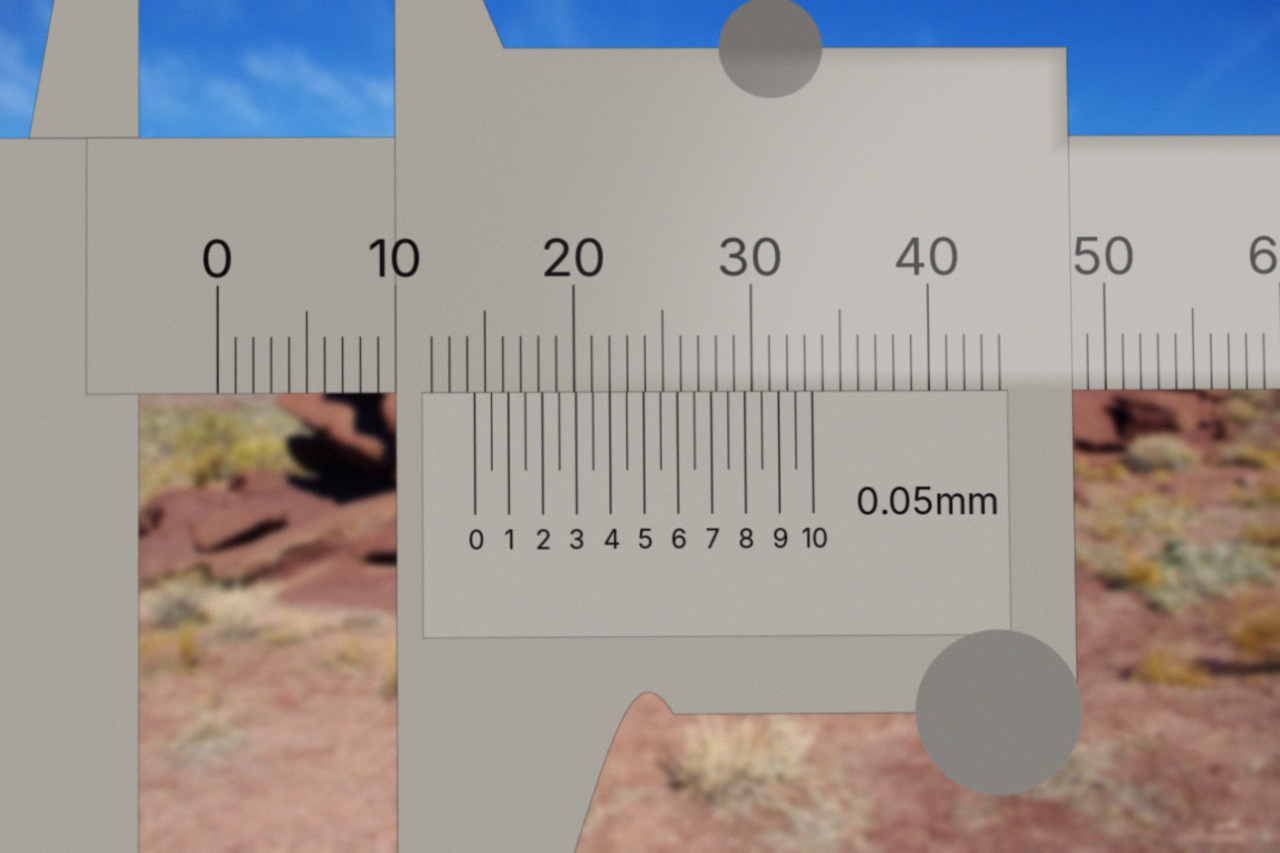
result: 14.4 mm
